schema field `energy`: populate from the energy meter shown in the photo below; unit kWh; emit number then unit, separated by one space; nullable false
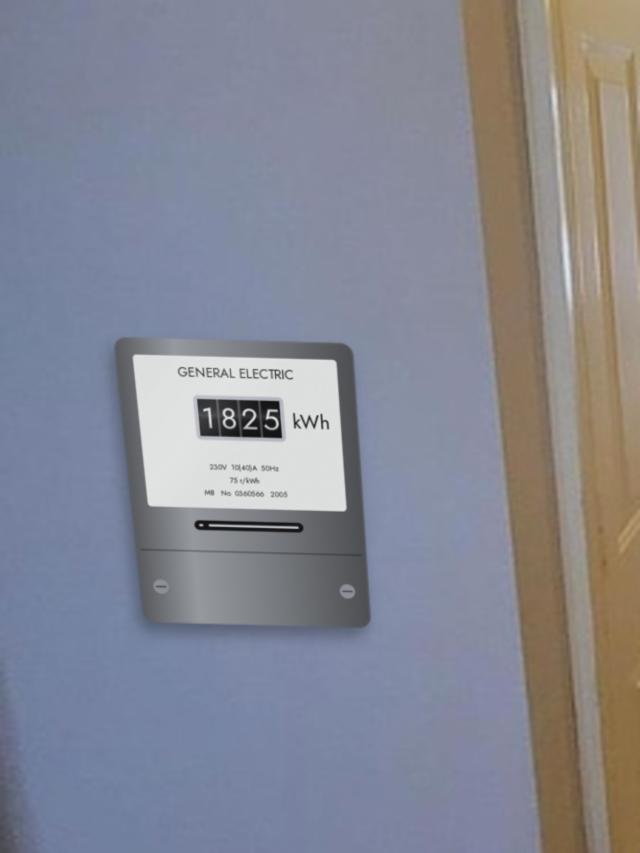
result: 1825 kWh
